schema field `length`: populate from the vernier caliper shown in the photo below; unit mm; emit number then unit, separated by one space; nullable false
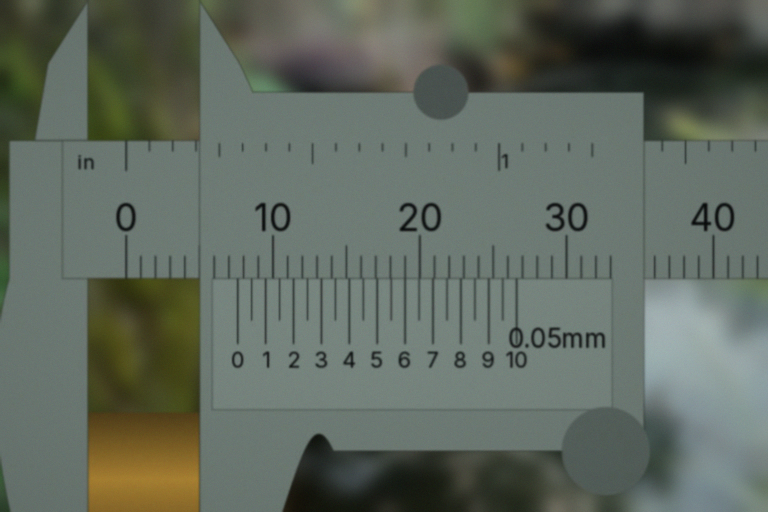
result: 7.6 mm
